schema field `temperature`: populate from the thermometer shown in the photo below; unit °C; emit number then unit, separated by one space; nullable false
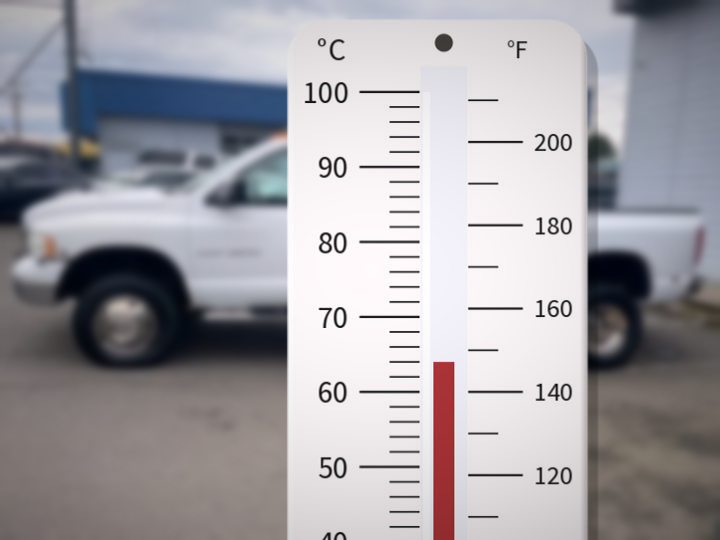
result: 64 °C
